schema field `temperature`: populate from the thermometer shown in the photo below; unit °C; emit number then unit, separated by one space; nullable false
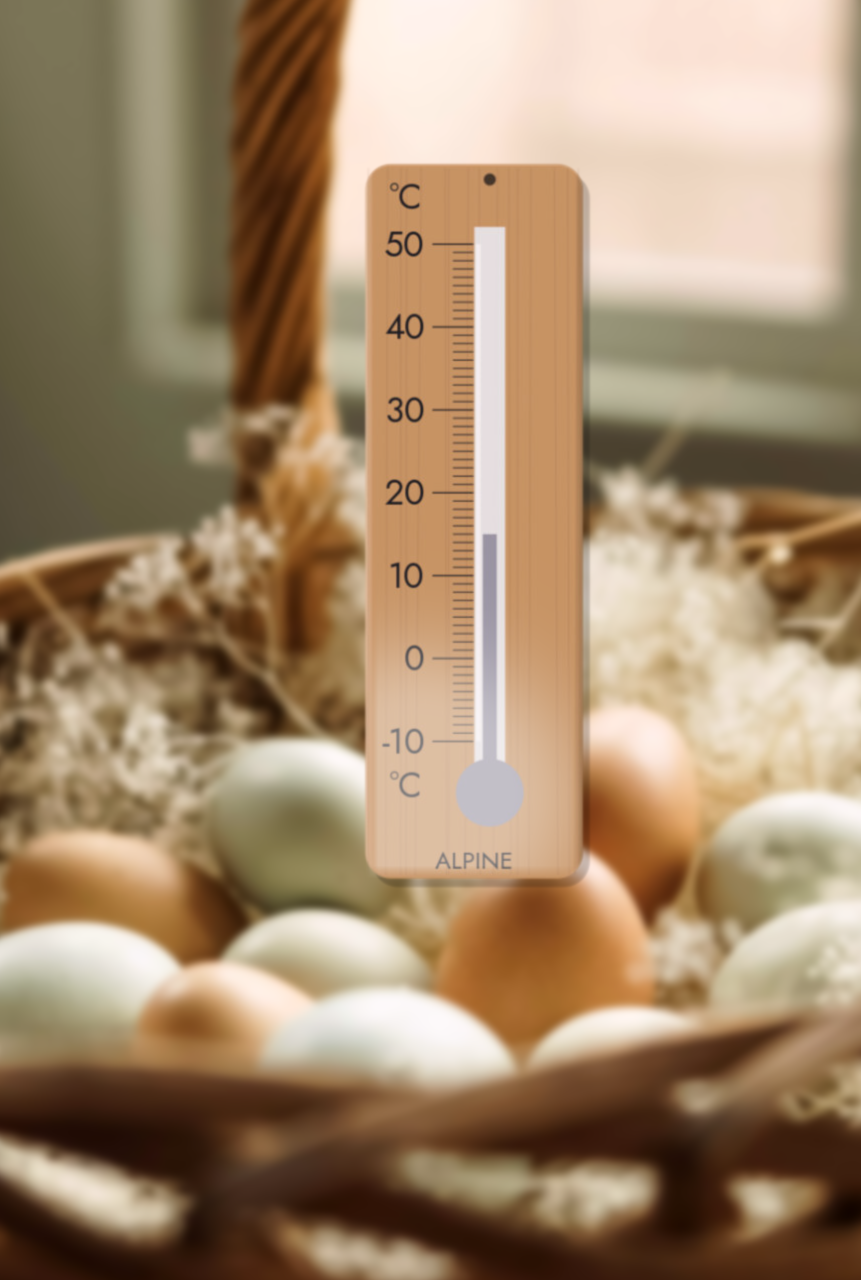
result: 15 °C
